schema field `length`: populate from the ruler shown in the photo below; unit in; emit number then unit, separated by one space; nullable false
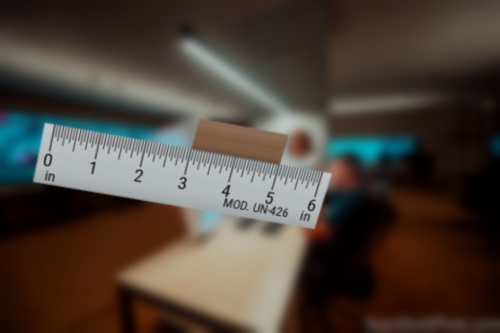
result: 2 in
